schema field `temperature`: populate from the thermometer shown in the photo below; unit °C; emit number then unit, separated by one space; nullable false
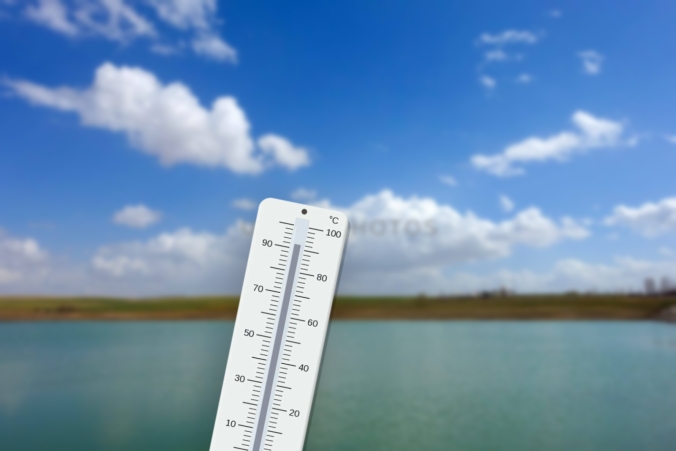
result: 92 °C
